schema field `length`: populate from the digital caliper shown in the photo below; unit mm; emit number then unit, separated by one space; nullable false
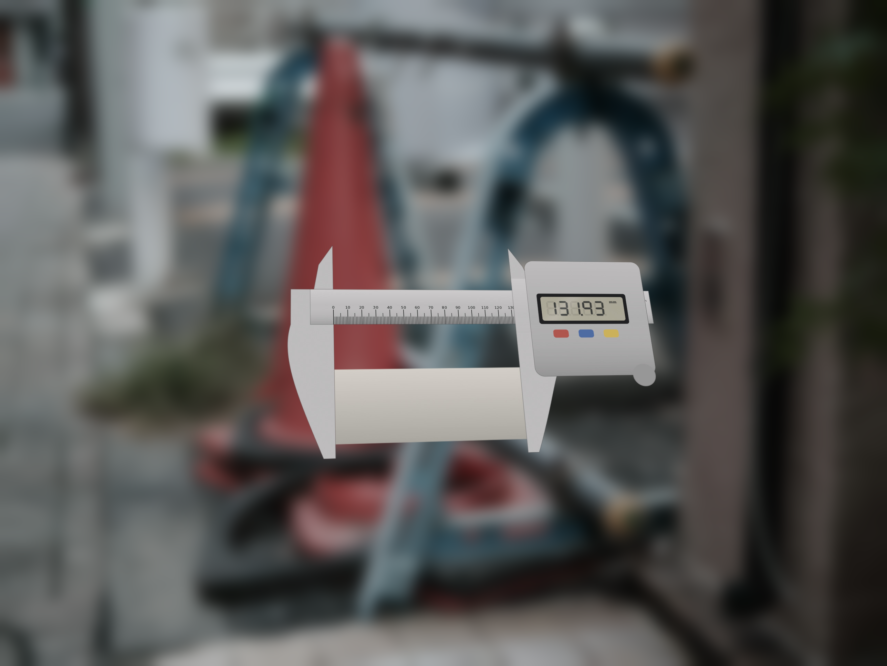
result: 131.93 mm
